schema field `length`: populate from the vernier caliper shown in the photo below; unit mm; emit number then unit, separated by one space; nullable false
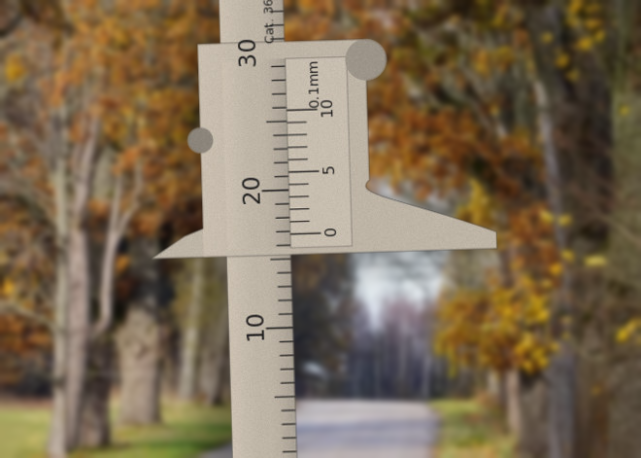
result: 16.8 mm
